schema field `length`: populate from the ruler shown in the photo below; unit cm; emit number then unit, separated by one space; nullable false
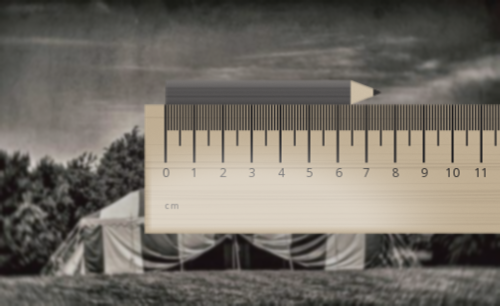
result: 7.5 cm
